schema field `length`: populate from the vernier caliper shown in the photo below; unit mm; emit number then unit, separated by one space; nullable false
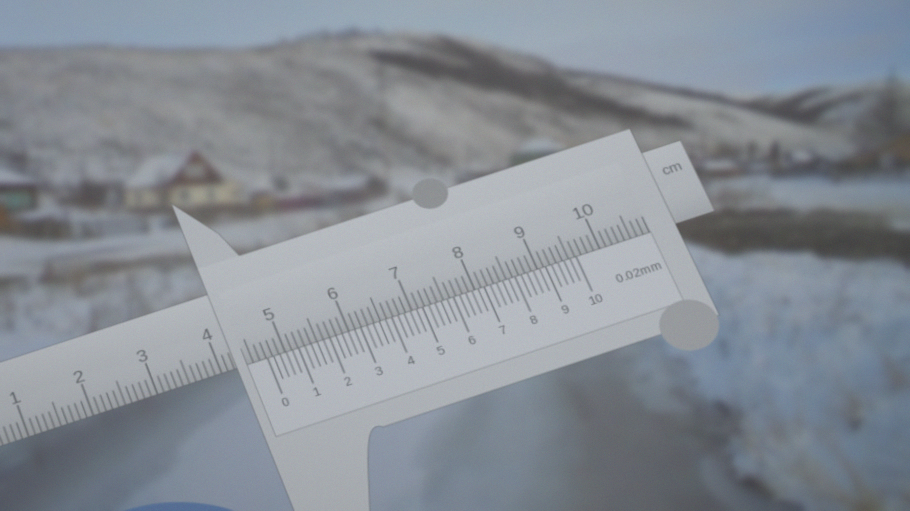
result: 47.2 mm
